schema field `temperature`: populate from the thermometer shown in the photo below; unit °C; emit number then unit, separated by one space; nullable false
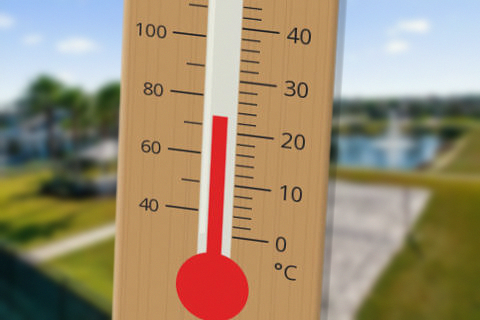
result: 23 °C
